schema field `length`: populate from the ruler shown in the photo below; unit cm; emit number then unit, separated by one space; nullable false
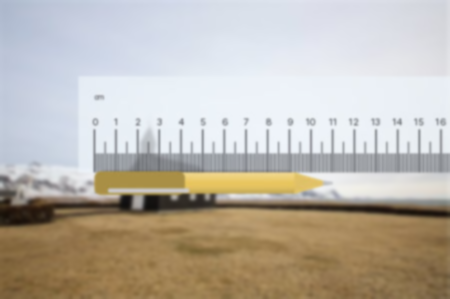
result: 11 cm
